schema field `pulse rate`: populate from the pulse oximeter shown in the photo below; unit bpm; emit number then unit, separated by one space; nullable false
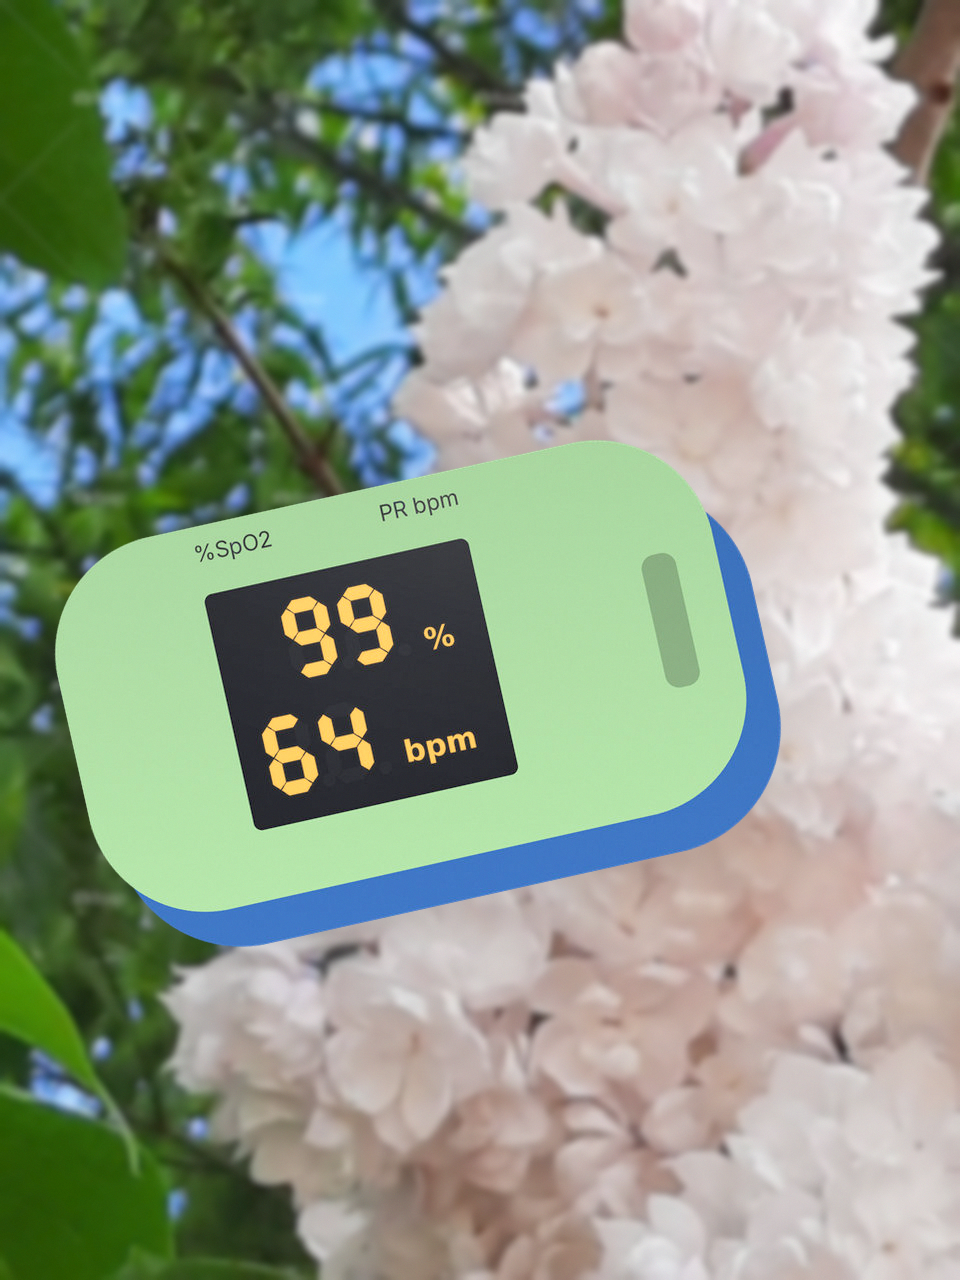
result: 64 bpm
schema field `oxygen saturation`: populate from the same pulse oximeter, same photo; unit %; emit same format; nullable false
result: 99 %
